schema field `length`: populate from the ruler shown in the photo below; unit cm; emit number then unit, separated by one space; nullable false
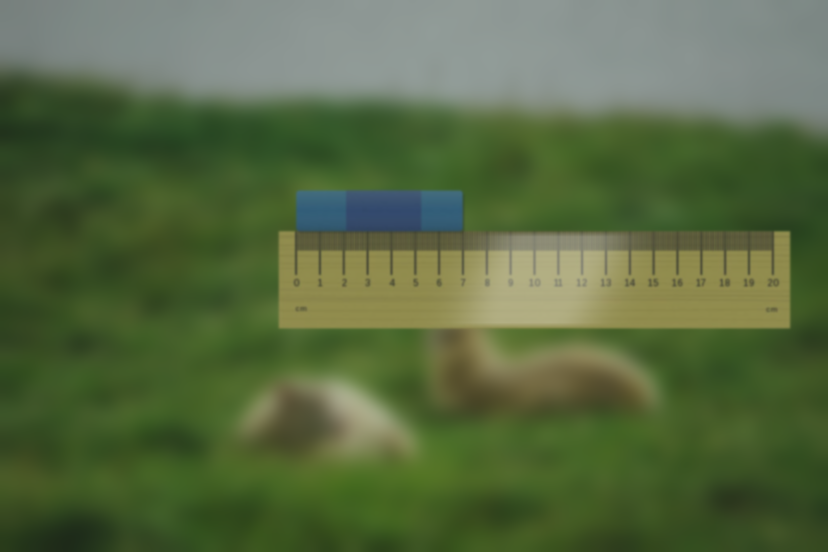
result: 7 cm
